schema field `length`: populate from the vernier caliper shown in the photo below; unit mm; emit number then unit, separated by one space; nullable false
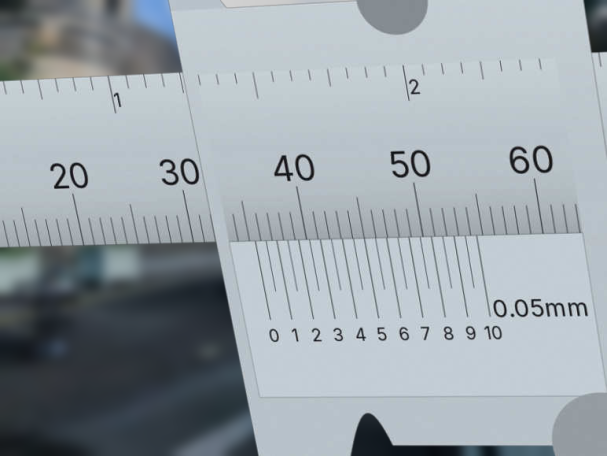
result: 35.5 mm
